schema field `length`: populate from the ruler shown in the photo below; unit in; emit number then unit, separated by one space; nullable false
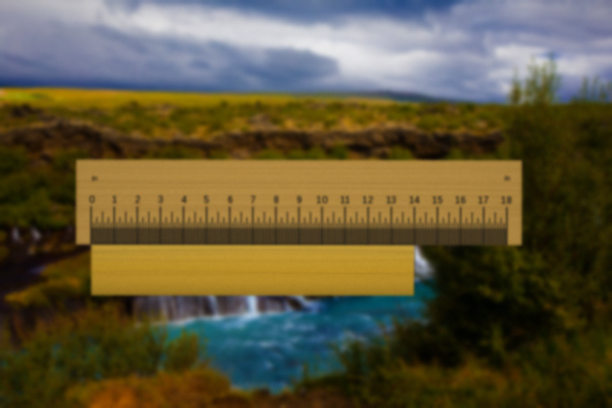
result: 14 in
